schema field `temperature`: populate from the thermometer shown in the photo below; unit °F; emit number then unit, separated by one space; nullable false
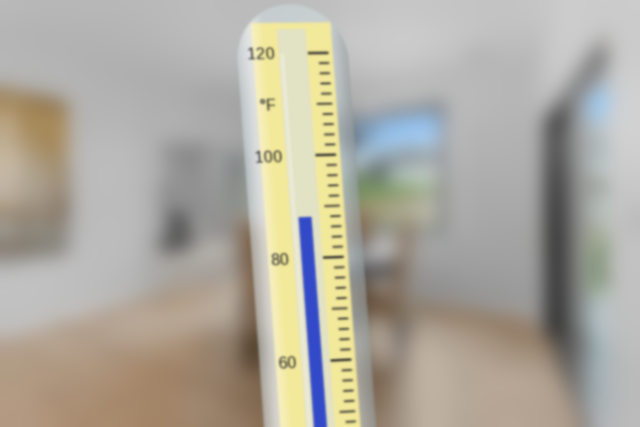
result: 88 °F
